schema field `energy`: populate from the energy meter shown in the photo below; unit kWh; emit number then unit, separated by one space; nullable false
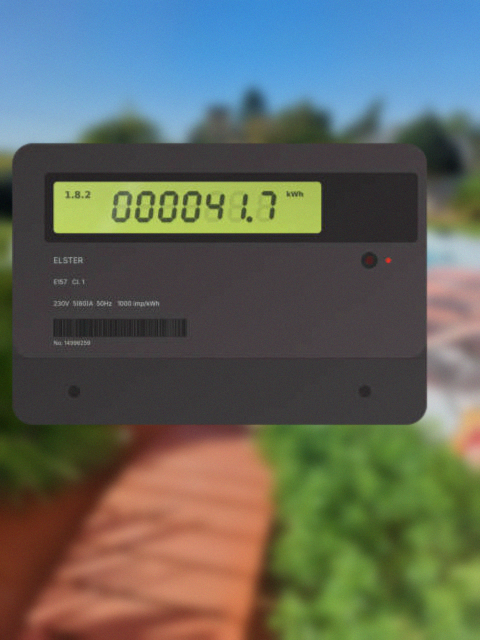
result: 41.7 kWh
